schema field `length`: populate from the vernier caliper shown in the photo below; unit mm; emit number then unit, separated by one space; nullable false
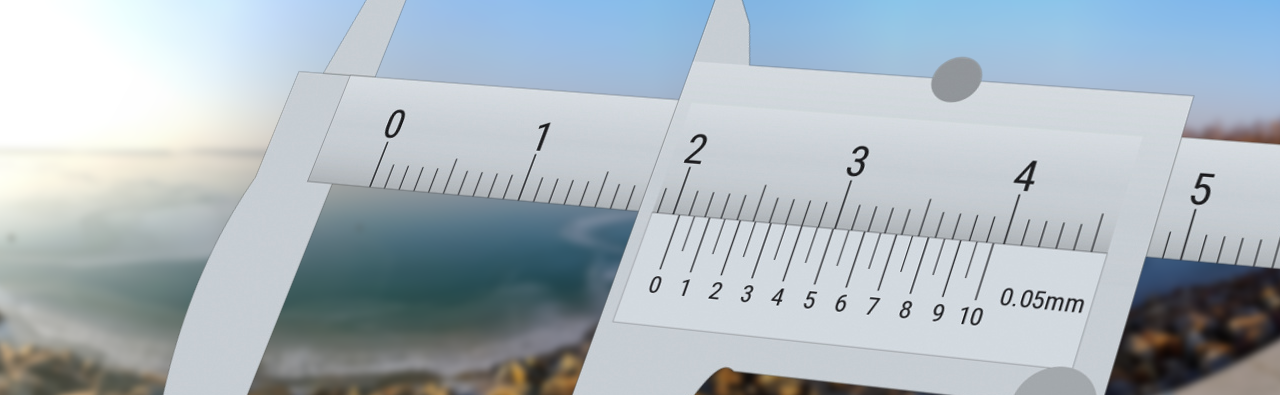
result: 20.4 mm
